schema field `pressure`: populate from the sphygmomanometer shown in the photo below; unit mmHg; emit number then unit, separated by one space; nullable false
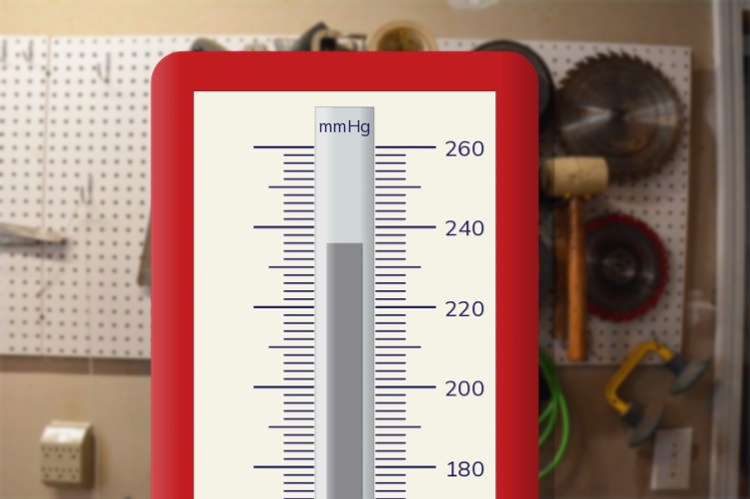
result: 236 mmHg
